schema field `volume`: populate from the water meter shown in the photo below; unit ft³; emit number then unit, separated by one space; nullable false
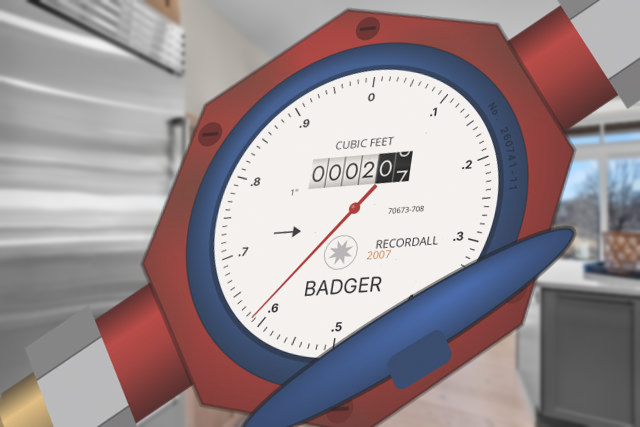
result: 206.61 ft³
